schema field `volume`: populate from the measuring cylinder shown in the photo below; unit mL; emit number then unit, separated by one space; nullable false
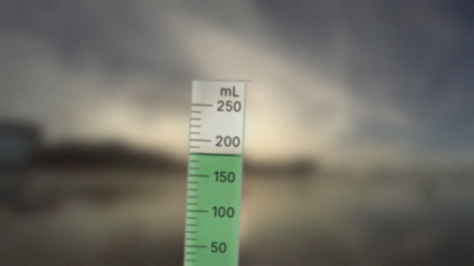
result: 180 mL
